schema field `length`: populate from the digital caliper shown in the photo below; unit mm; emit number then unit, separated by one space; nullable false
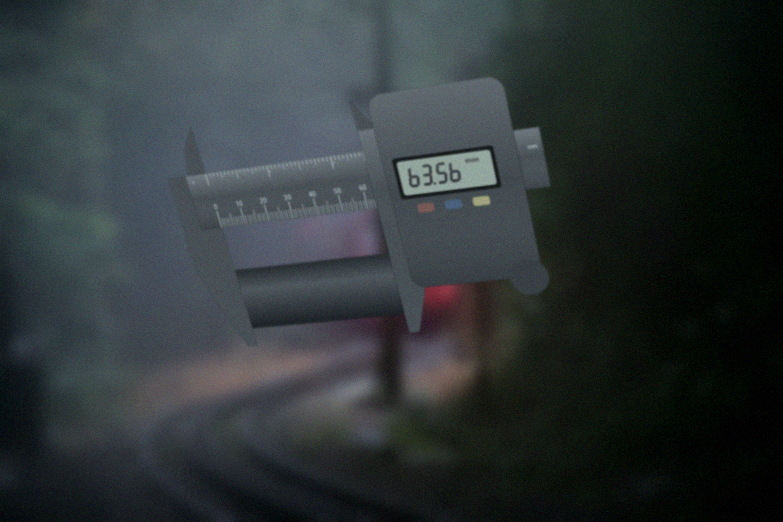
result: 63.56 mm
